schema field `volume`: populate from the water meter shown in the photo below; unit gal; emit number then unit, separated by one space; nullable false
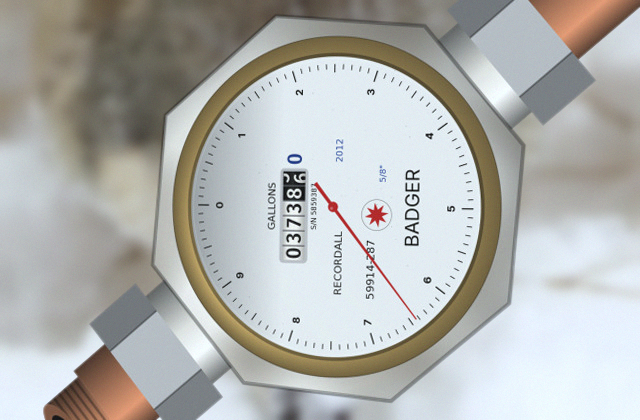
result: 373856.4 gal
